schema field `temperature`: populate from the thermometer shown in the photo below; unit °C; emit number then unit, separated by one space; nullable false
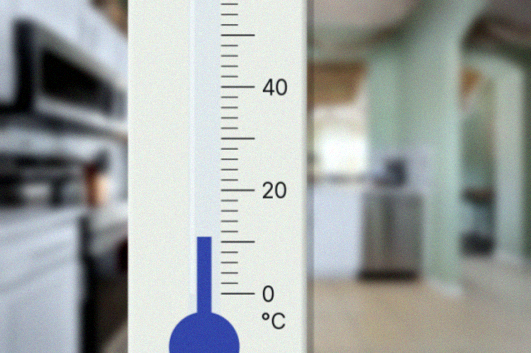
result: 11 °C
